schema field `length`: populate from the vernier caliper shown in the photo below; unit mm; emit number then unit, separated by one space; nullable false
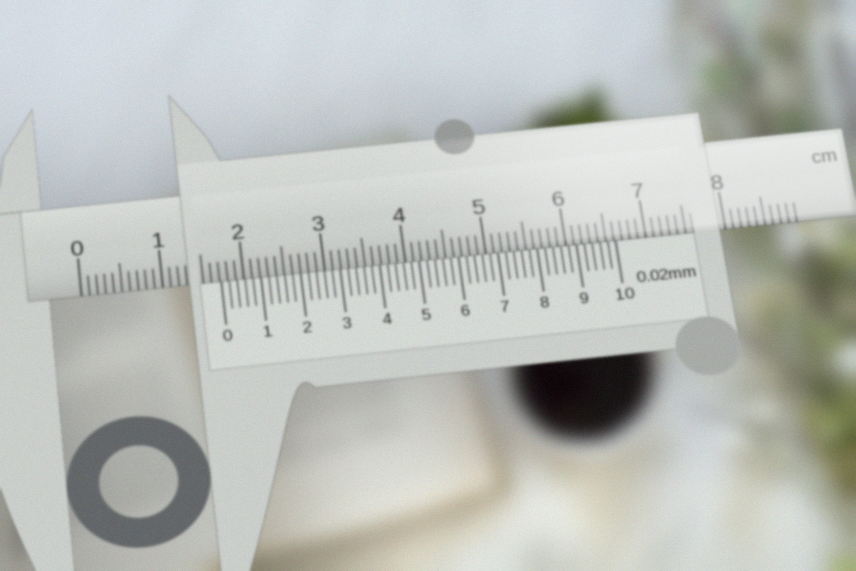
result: 17.2 mm
